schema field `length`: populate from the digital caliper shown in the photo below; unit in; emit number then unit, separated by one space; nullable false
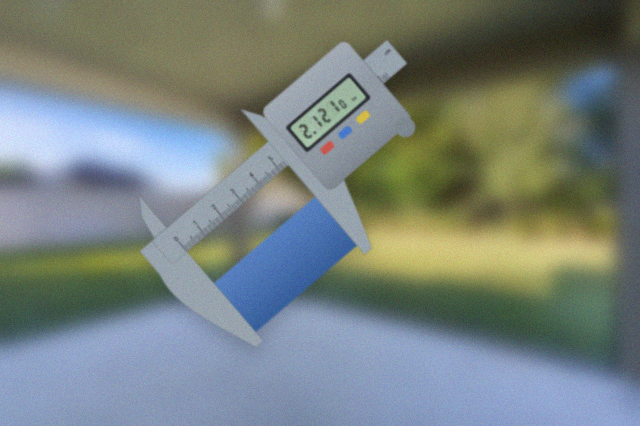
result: 2.1210 in
